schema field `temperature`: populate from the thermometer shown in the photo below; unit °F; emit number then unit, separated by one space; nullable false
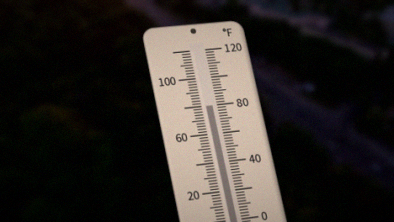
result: 80 °F
